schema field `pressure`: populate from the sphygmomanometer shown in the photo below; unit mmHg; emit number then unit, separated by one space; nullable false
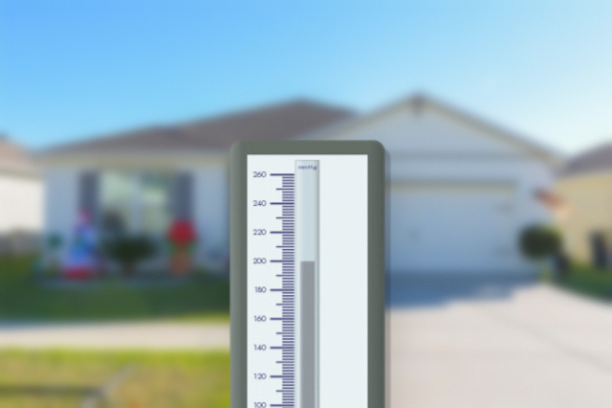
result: 200 mmHg
